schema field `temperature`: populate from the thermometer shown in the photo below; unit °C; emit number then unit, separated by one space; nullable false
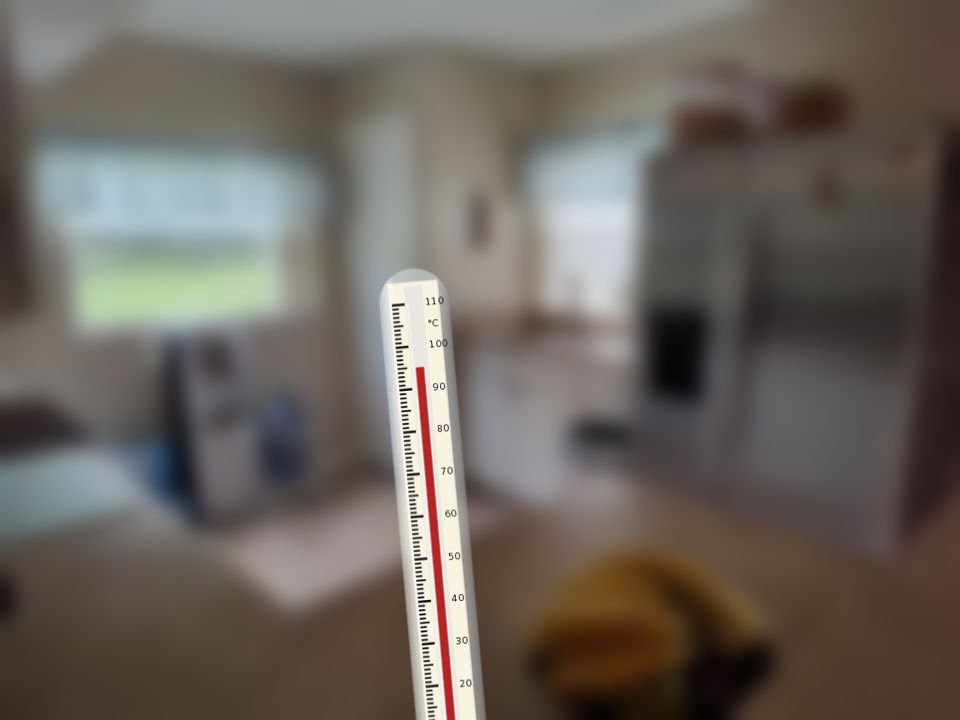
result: 95 °C
